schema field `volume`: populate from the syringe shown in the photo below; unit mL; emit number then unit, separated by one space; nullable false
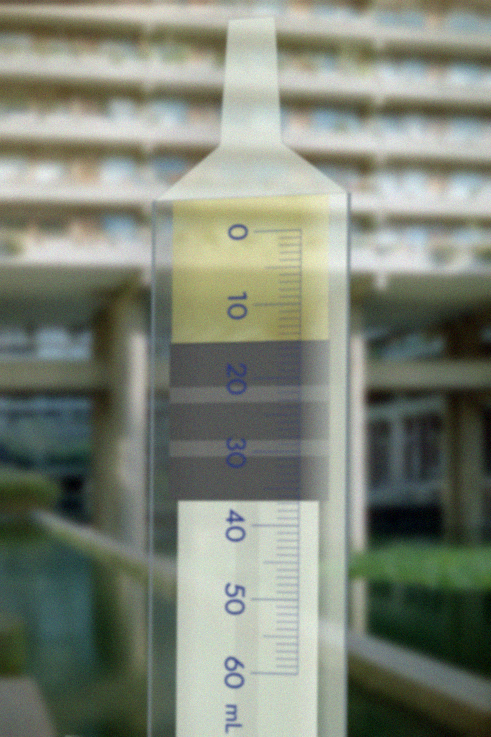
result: 15 mL
